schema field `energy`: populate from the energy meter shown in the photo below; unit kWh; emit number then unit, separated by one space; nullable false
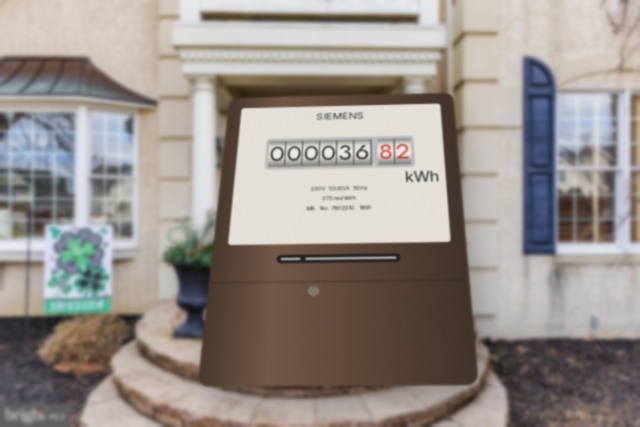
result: 36.82 kWh
